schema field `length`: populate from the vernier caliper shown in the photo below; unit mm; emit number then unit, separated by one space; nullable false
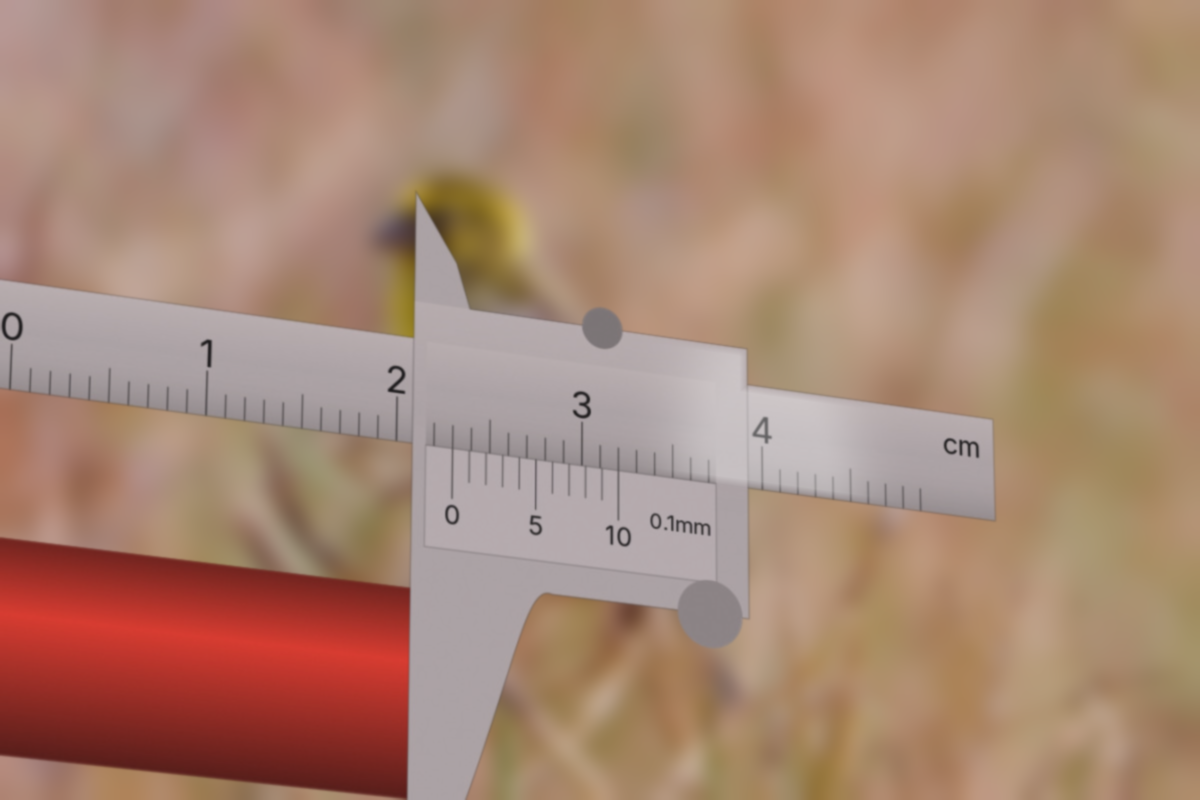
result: 23.0 mm
